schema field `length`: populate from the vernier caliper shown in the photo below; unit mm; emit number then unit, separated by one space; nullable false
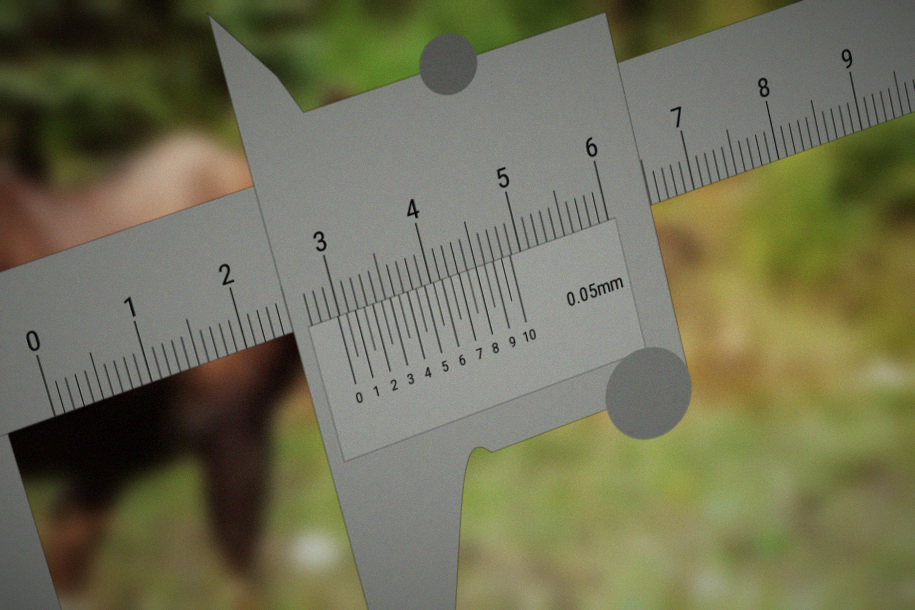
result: 29.8 mm
